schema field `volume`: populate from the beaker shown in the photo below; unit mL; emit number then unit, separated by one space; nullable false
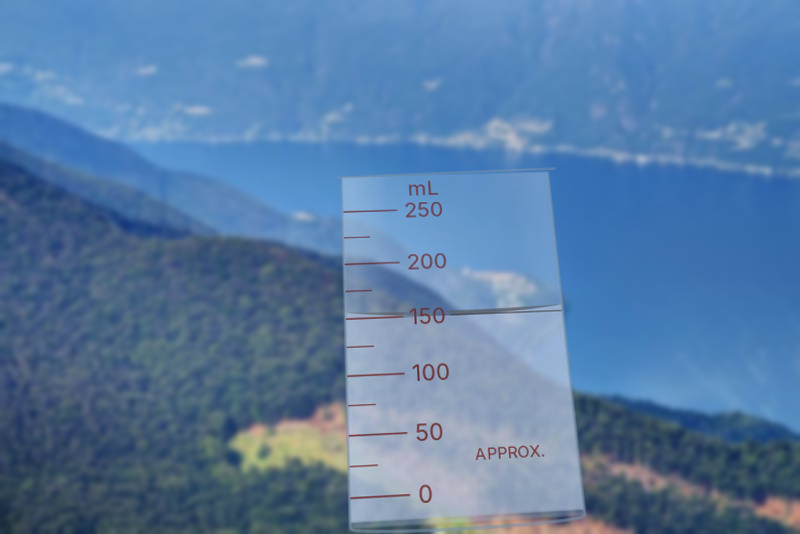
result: 150 mL
